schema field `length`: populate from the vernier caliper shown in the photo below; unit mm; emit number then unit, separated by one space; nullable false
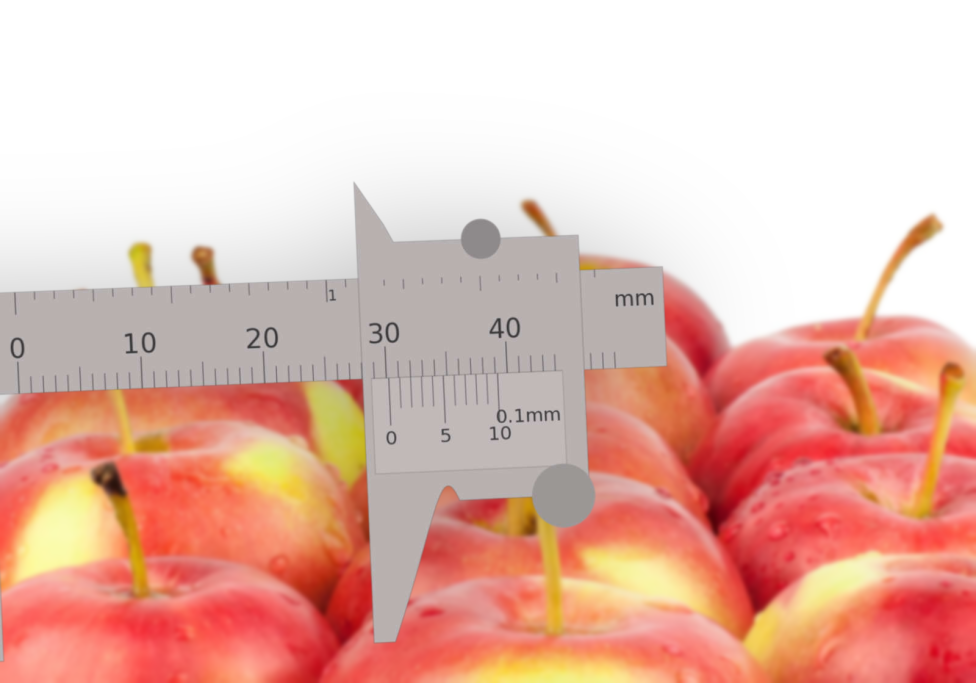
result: 30.2 mm
